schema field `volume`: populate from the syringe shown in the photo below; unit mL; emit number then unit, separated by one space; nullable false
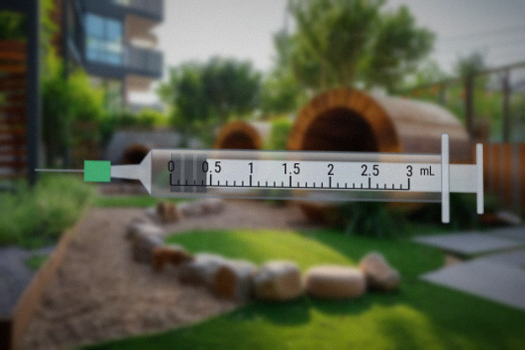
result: 0 mL
